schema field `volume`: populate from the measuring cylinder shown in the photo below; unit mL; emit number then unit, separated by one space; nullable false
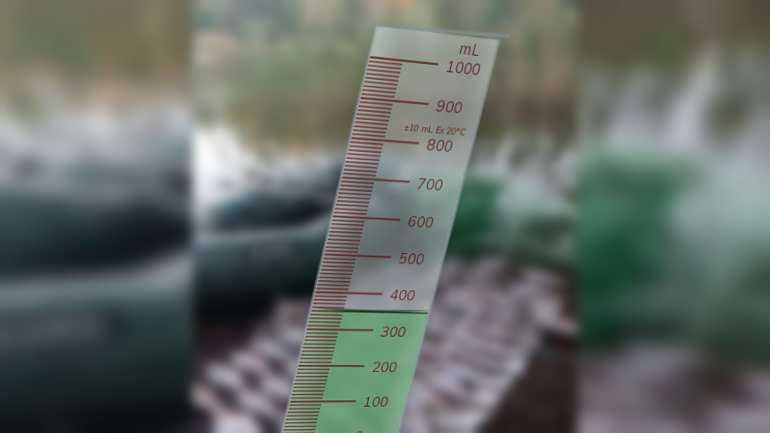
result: 350 mL
